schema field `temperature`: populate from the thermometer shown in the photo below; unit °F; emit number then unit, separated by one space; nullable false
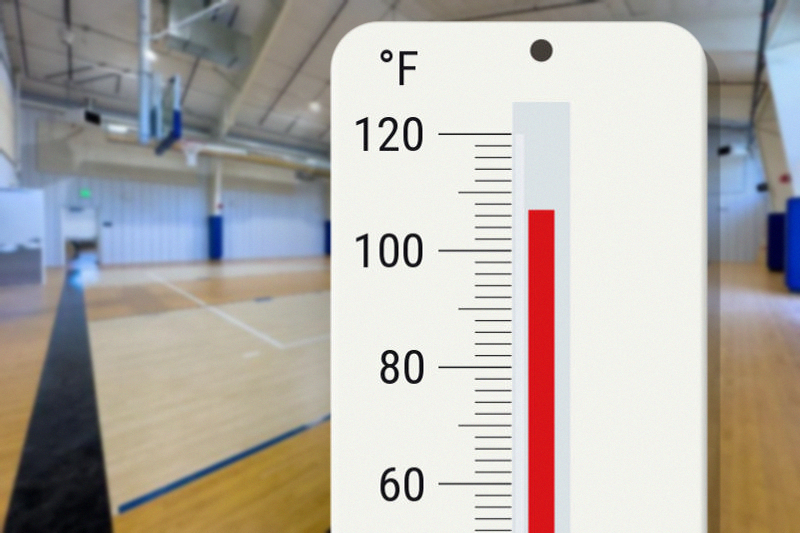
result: 107 °F
